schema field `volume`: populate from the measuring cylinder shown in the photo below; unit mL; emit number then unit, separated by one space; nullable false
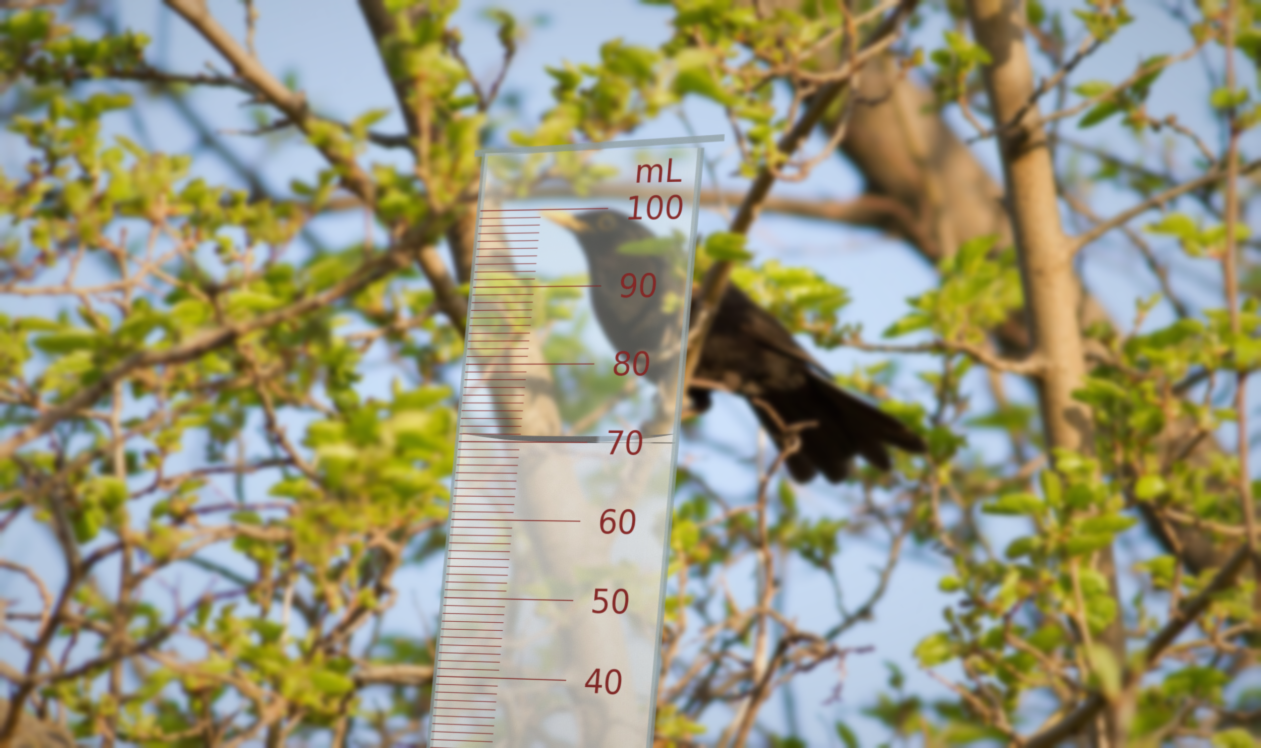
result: 70 mL
